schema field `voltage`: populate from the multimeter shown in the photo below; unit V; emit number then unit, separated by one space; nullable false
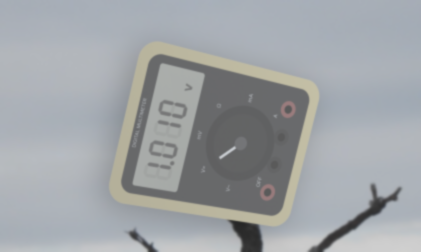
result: 1.010 V
